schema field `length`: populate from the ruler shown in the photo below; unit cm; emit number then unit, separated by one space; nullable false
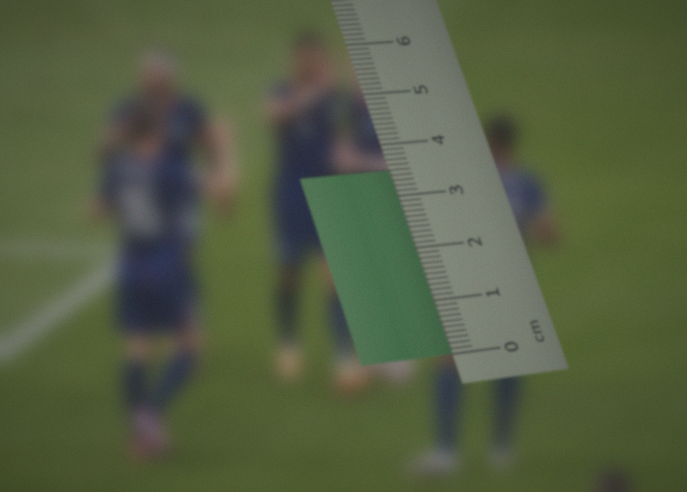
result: 3.5 cm
